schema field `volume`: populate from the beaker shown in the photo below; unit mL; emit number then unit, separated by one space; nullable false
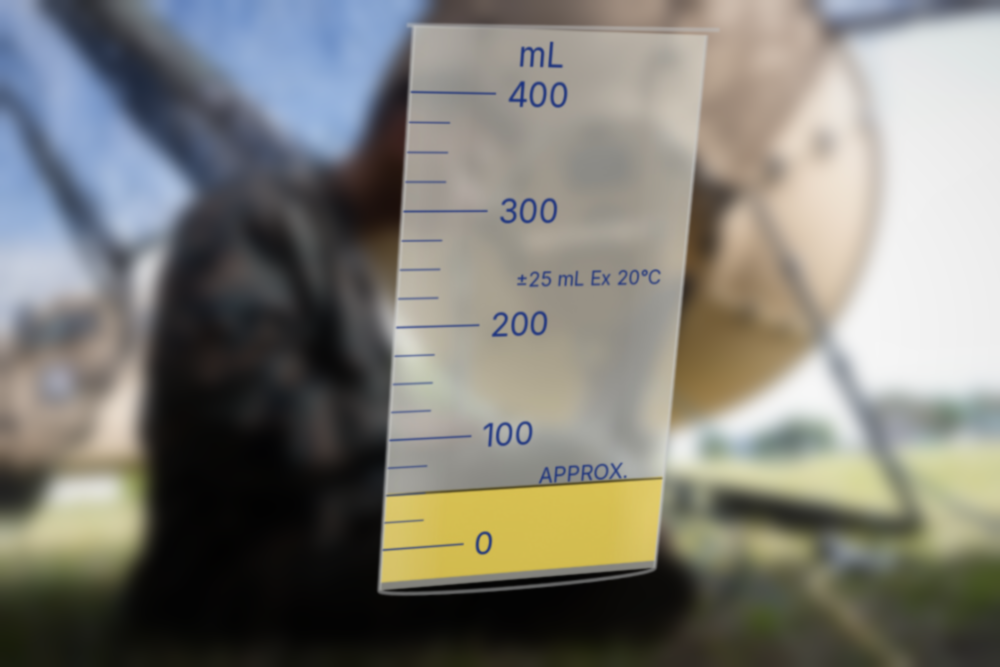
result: 50 mL
